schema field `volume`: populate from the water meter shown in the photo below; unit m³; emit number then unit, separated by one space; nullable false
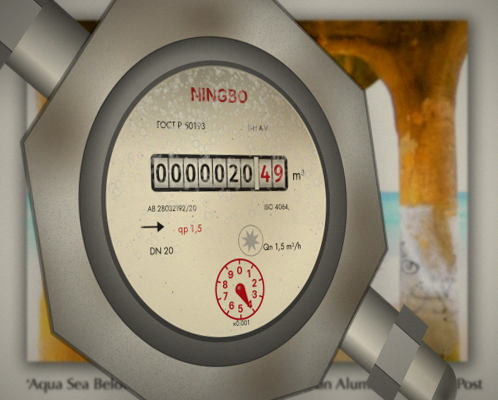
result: 20.494 m³
